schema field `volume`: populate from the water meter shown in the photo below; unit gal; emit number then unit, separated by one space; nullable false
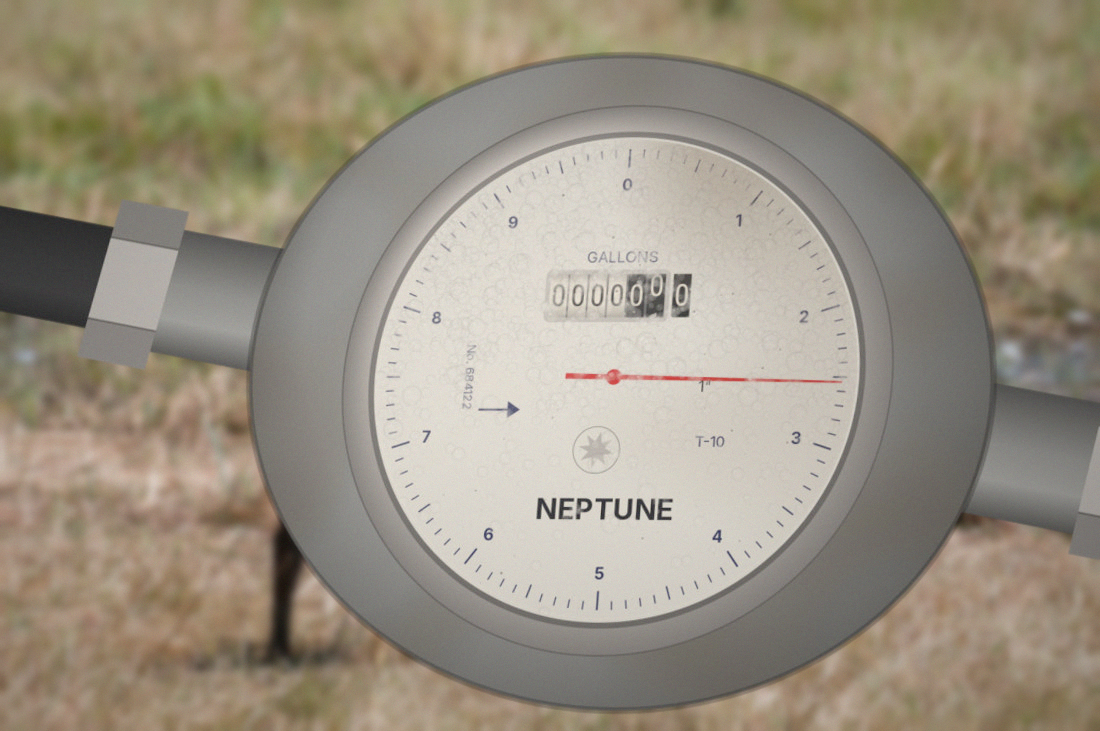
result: 2.5 gal
